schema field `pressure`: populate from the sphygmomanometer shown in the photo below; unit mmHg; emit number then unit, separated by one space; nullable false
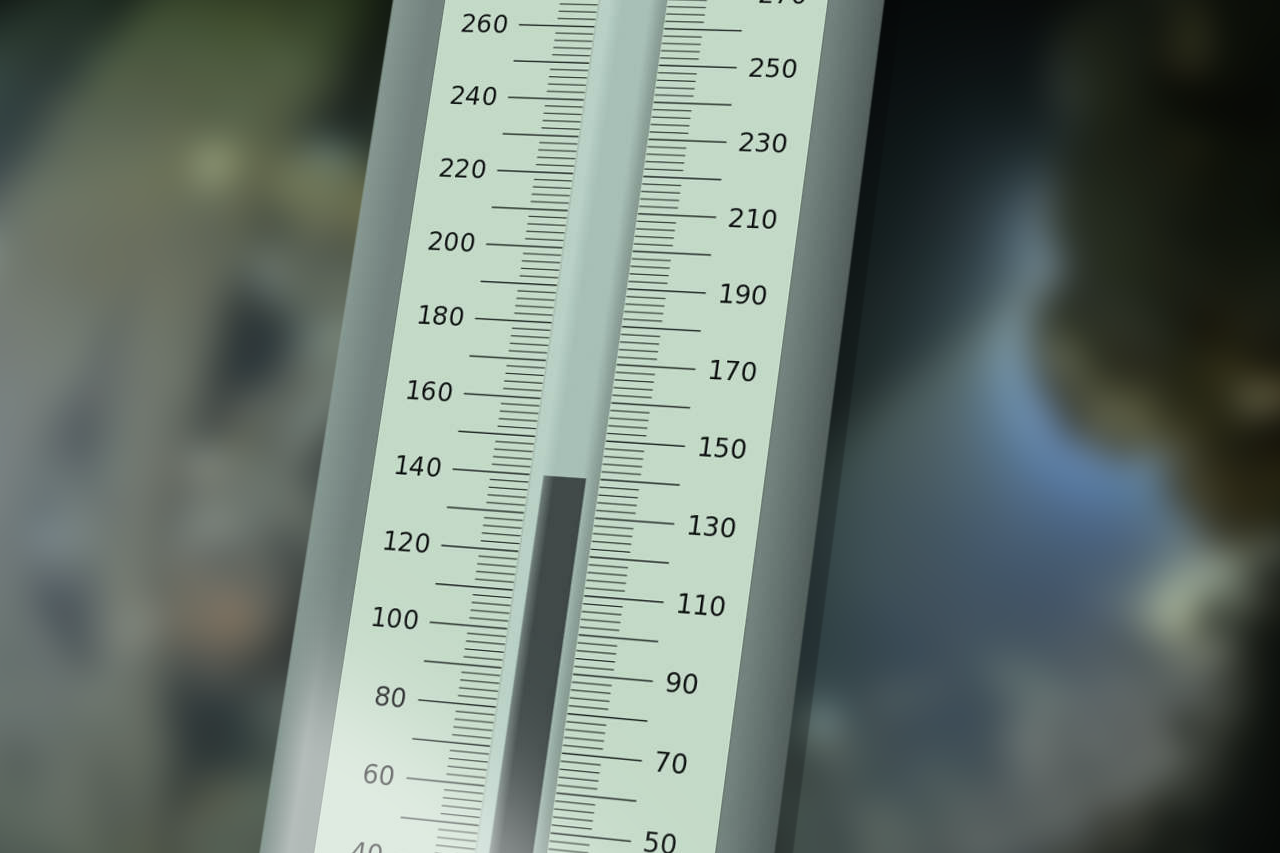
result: 140 mmHg
